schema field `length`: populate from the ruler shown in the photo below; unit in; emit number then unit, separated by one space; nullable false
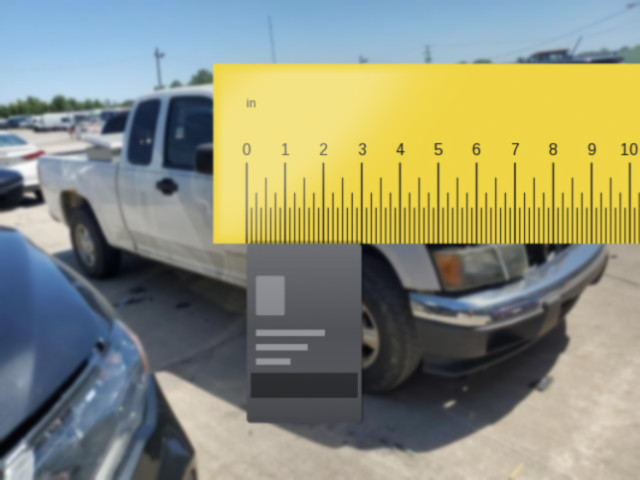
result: 3 in
